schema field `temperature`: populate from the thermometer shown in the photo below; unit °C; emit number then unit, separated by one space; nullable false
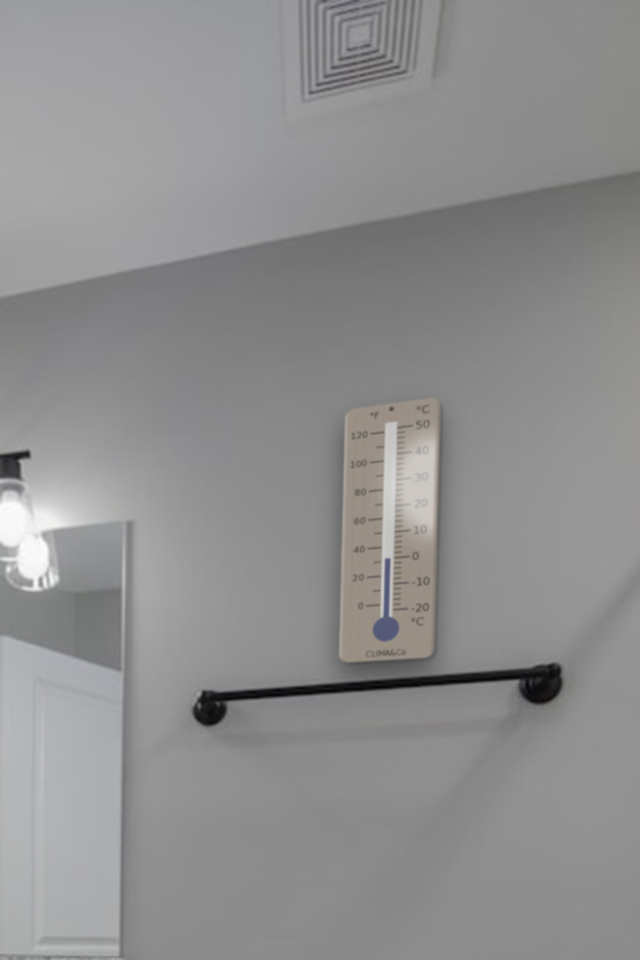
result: 0 °C
